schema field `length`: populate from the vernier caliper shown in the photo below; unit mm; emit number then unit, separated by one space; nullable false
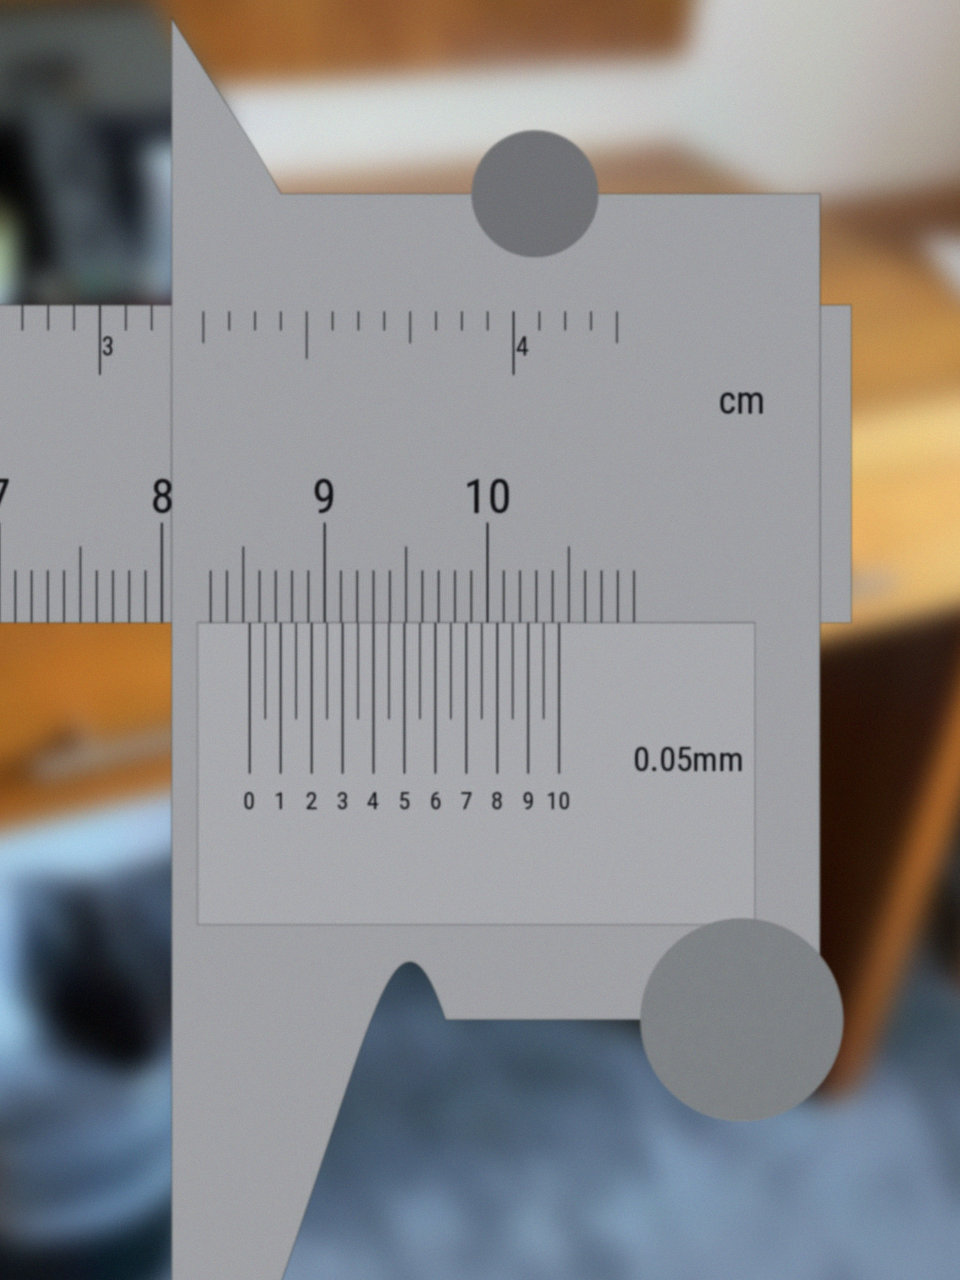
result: 85.4 mm
